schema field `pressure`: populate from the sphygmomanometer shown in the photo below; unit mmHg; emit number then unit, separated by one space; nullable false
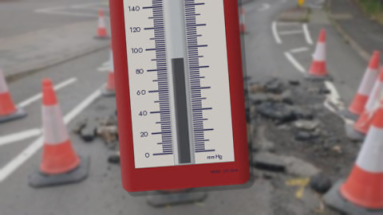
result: 90 mmHg
